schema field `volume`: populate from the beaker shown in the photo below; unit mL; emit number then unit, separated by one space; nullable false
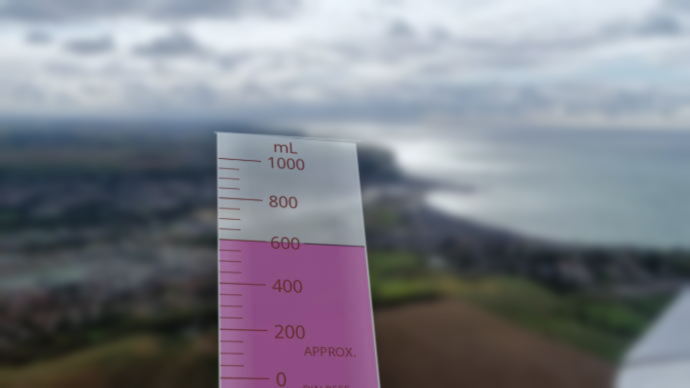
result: 600 mL
